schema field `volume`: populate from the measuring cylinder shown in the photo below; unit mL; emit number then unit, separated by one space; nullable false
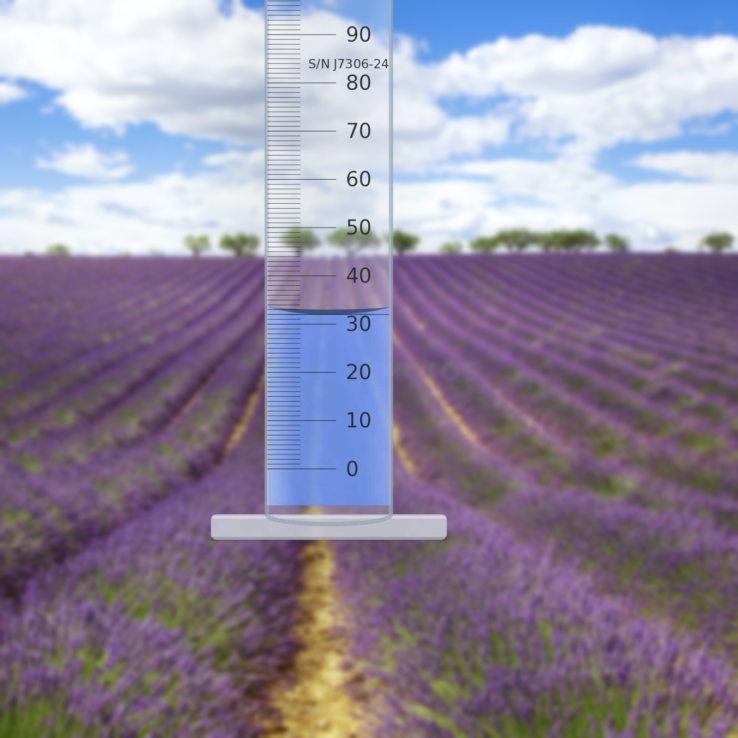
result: 32 mL
